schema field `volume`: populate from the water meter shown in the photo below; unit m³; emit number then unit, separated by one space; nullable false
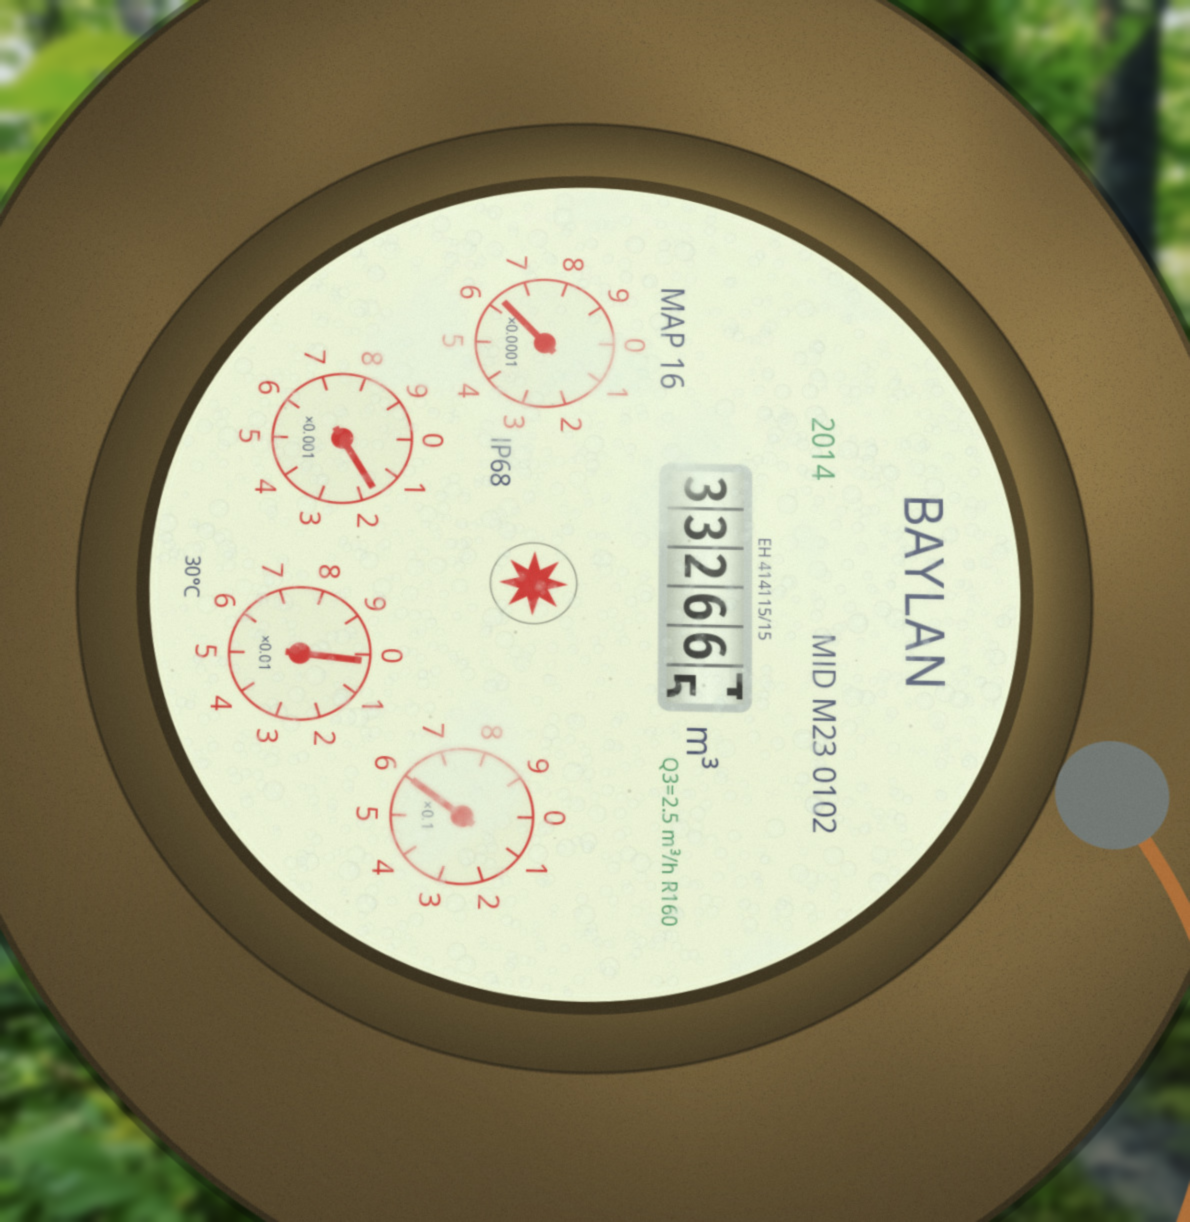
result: 332664.6016 m³
